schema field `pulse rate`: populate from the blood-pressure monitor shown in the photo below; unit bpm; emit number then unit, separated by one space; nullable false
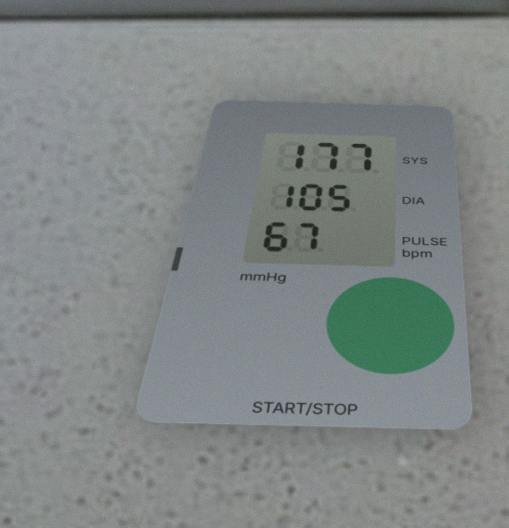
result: 67 bpm
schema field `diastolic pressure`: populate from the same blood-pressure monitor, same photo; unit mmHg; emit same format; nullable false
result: 105 mmHg
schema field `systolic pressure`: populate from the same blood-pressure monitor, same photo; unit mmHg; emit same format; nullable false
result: 177 mmHg
